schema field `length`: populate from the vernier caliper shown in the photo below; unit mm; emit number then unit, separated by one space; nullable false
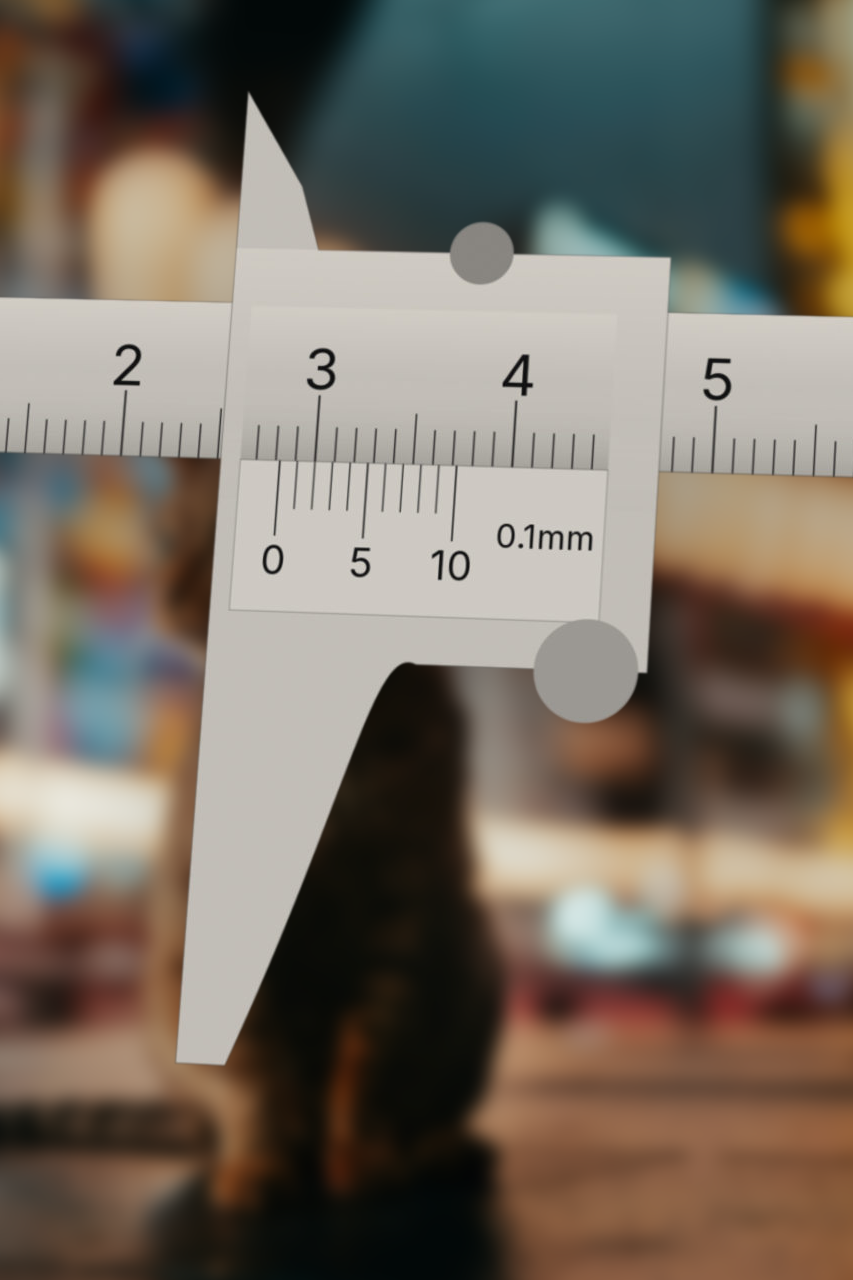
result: 28.2 mm
